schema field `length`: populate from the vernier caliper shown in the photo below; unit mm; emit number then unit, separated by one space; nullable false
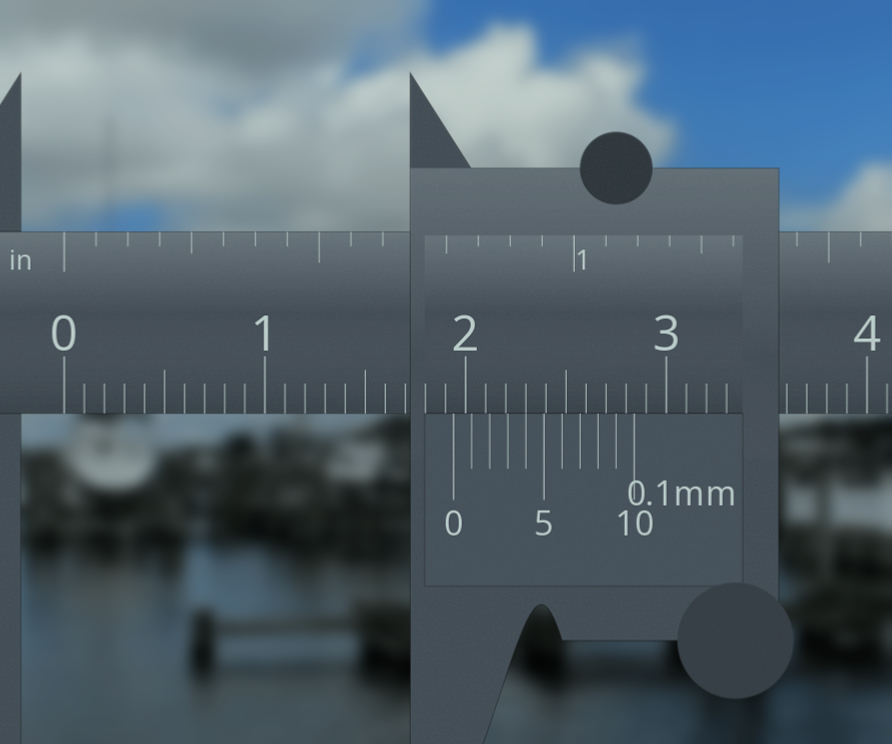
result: 19.4 mm
